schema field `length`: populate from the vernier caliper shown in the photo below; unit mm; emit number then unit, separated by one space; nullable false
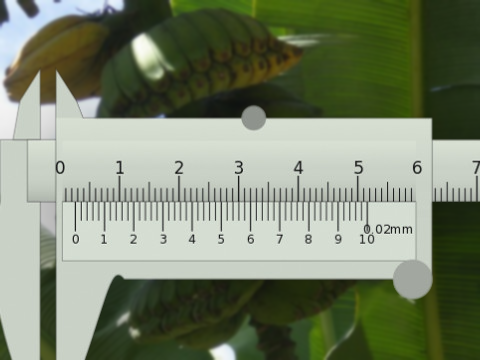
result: 2.6 mm
